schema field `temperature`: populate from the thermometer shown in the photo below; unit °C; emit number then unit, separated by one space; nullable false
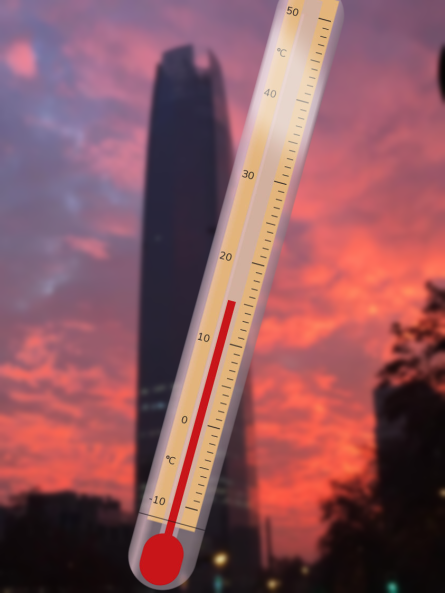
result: 15 °C
